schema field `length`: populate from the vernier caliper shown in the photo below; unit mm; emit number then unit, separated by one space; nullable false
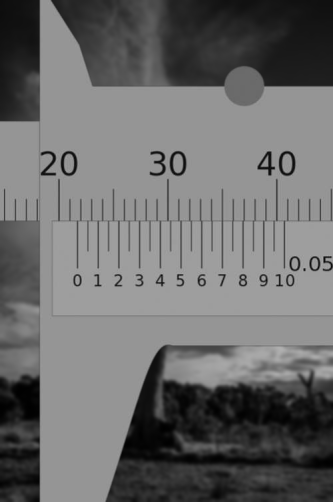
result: 21.7 mm
